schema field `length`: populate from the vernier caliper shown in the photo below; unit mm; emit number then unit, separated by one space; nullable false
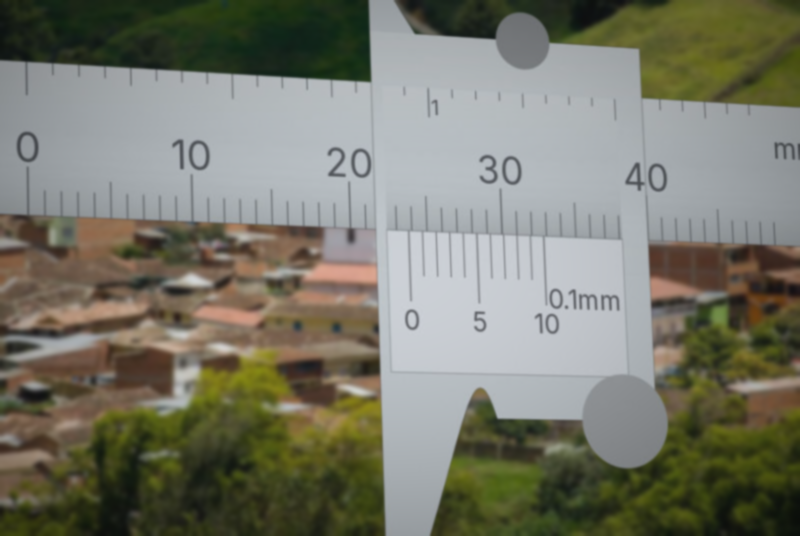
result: 23.8 mm
